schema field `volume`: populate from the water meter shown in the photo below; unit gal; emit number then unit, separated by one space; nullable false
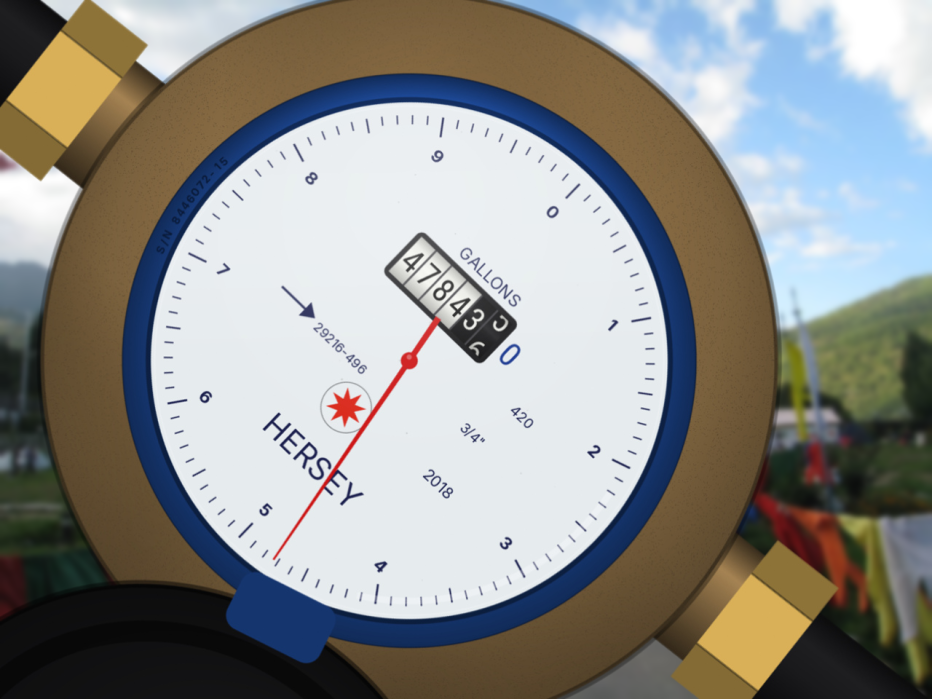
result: 4784354.7 gal
